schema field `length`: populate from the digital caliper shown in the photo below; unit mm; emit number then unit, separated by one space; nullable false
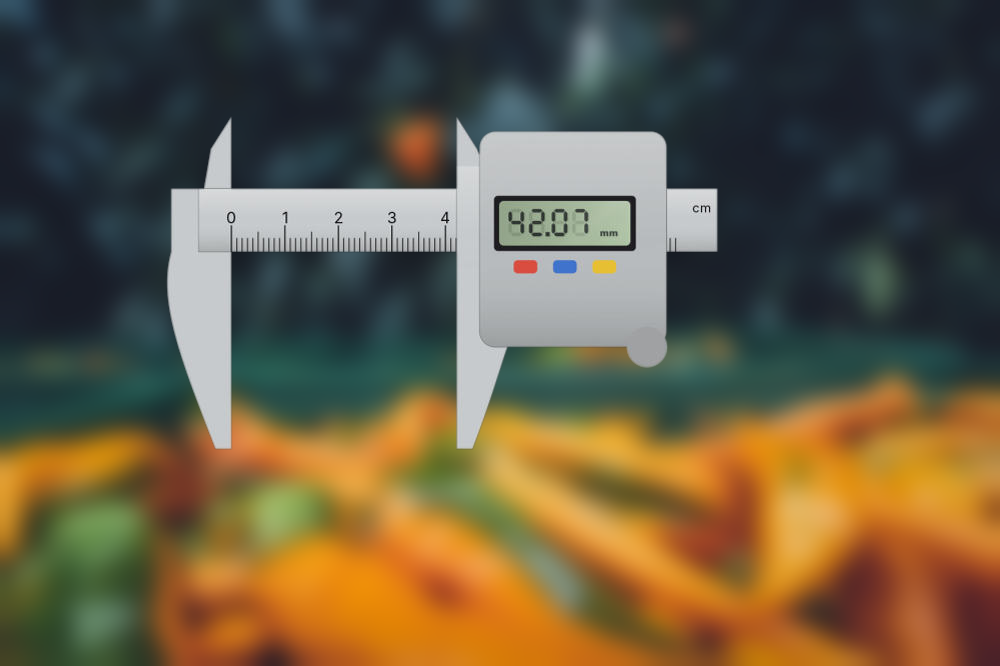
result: 42.07 mm
